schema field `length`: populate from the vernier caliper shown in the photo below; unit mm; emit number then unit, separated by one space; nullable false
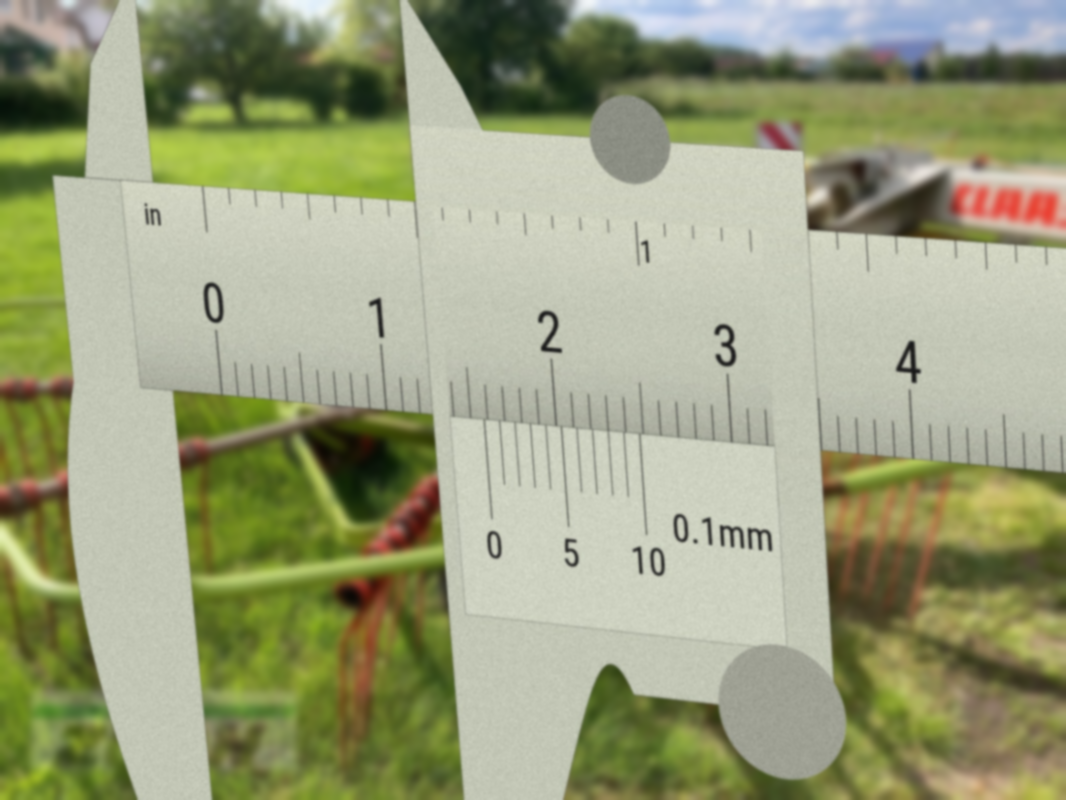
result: 15.8 mm
